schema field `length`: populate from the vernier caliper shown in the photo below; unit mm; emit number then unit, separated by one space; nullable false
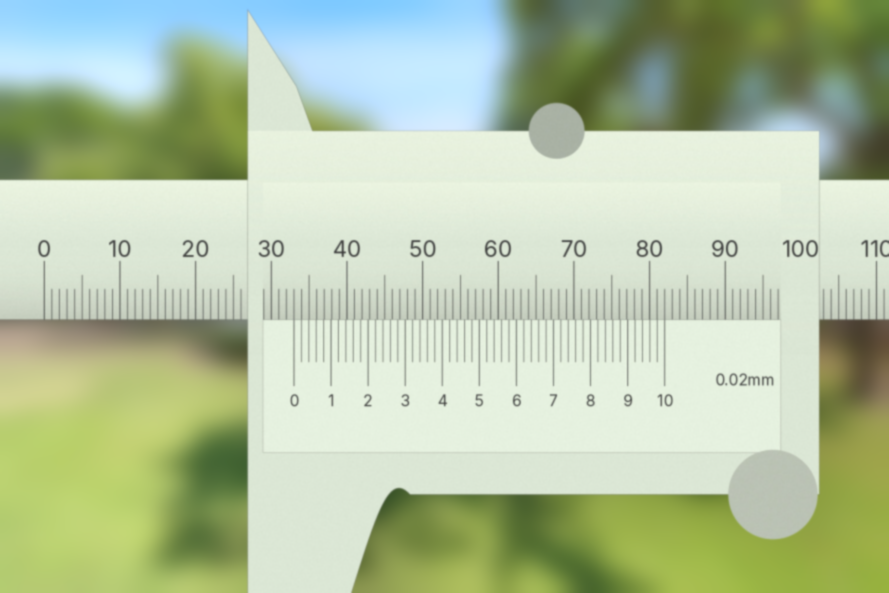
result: 33.0 mm
